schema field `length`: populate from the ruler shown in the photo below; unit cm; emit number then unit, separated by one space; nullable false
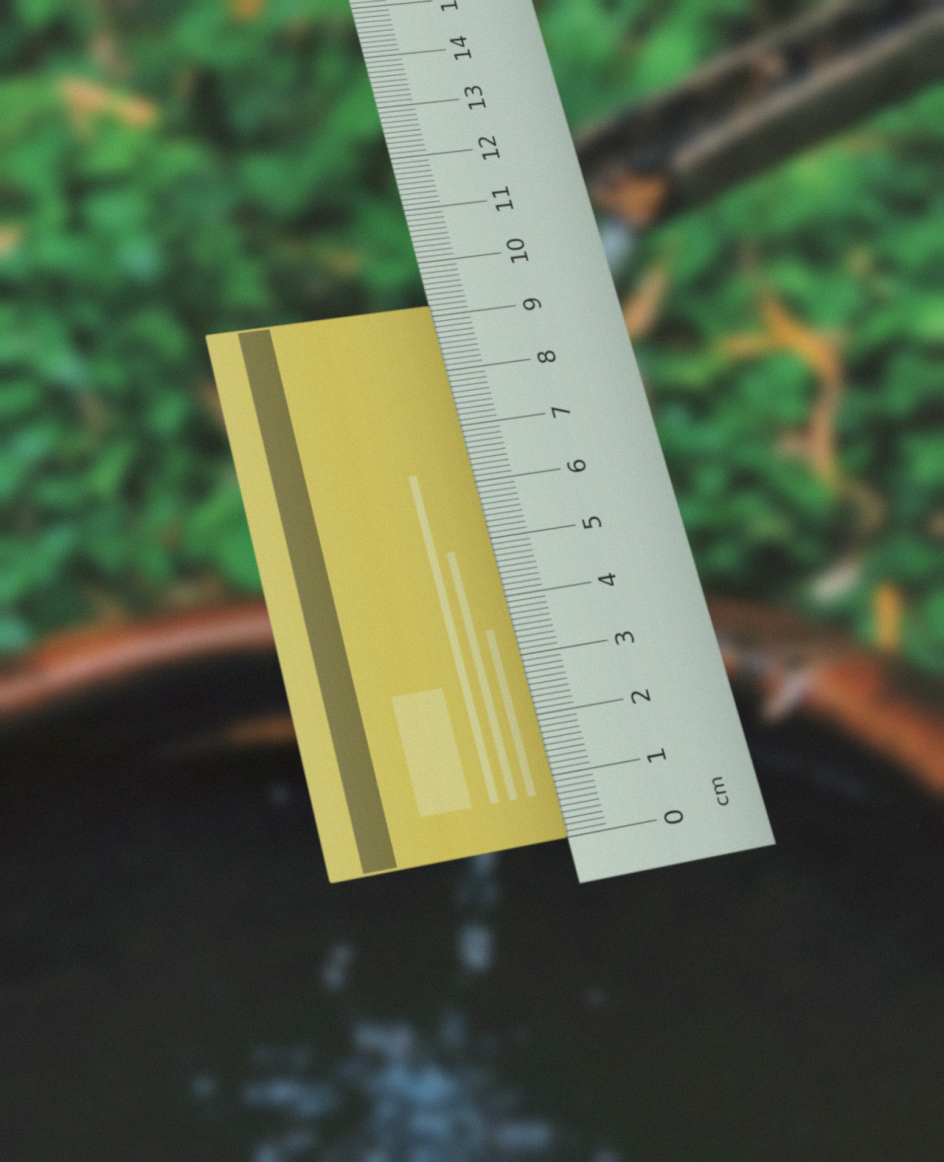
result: 9.2 cm
